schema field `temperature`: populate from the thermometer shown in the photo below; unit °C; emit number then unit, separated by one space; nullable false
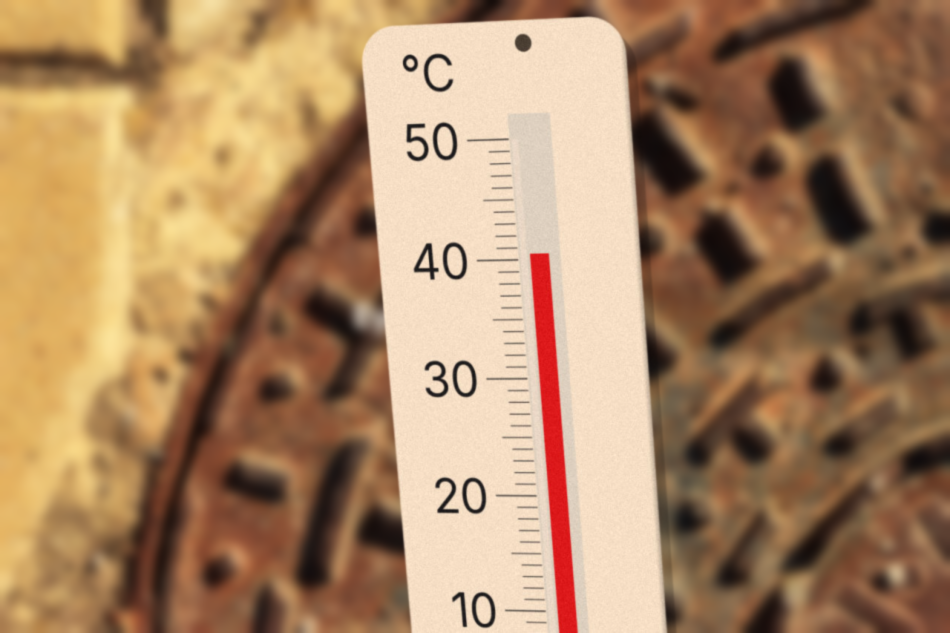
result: 40.5 °C
